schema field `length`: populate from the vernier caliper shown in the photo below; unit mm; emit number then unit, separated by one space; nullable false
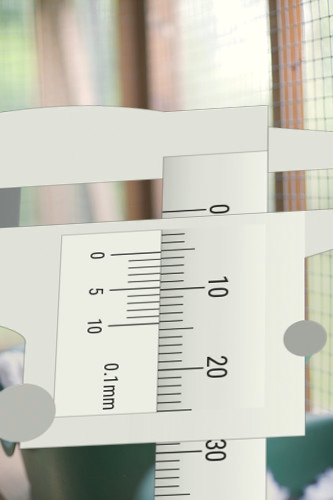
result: 5.2 mm
